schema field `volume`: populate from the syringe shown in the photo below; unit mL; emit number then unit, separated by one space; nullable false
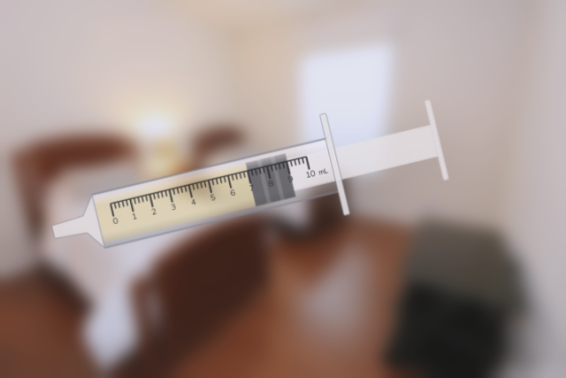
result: 7 mL
